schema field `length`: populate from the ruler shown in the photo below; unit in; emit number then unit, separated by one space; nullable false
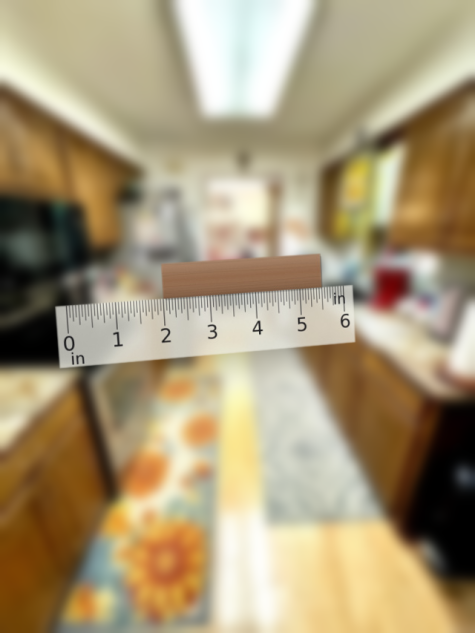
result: 3.5 in
